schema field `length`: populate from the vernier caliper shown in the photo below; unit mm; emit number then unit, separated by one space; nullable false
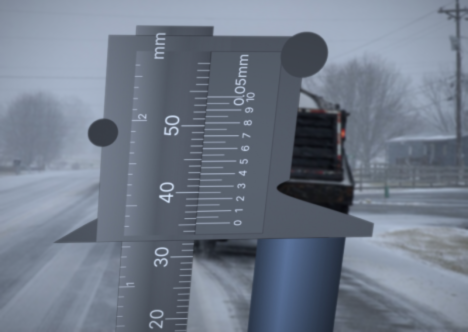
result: 35.2 mm
